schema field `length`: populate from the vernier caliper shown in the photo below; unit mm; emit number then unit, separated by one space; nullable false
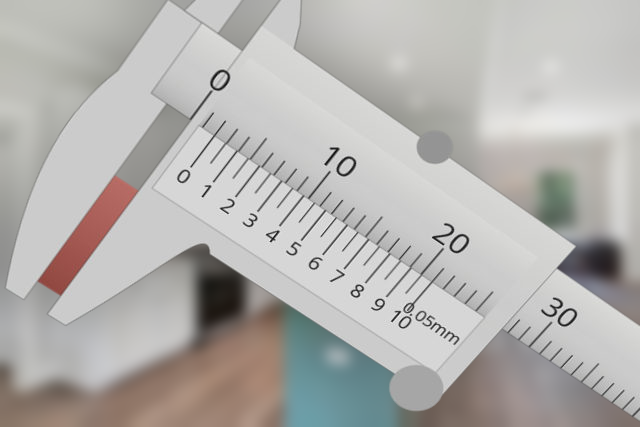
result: 2.0 mm
